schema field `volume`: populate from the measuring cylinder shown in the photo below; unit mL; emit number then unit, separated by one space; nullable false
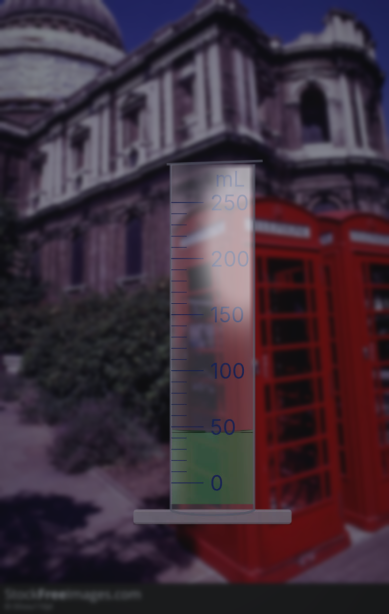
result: 45 mL
